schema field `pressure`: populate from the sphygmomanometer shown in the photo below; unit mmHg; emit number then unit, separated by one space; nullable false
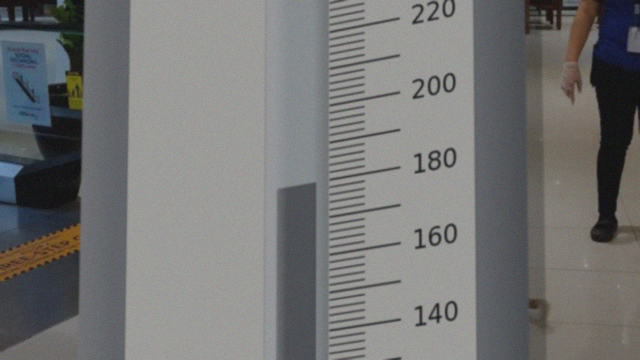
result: 180 mmHg
